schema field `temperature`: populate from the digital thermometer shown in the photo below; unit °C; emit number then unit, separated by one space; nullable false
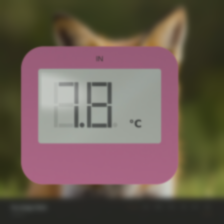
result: 7.8 °C
